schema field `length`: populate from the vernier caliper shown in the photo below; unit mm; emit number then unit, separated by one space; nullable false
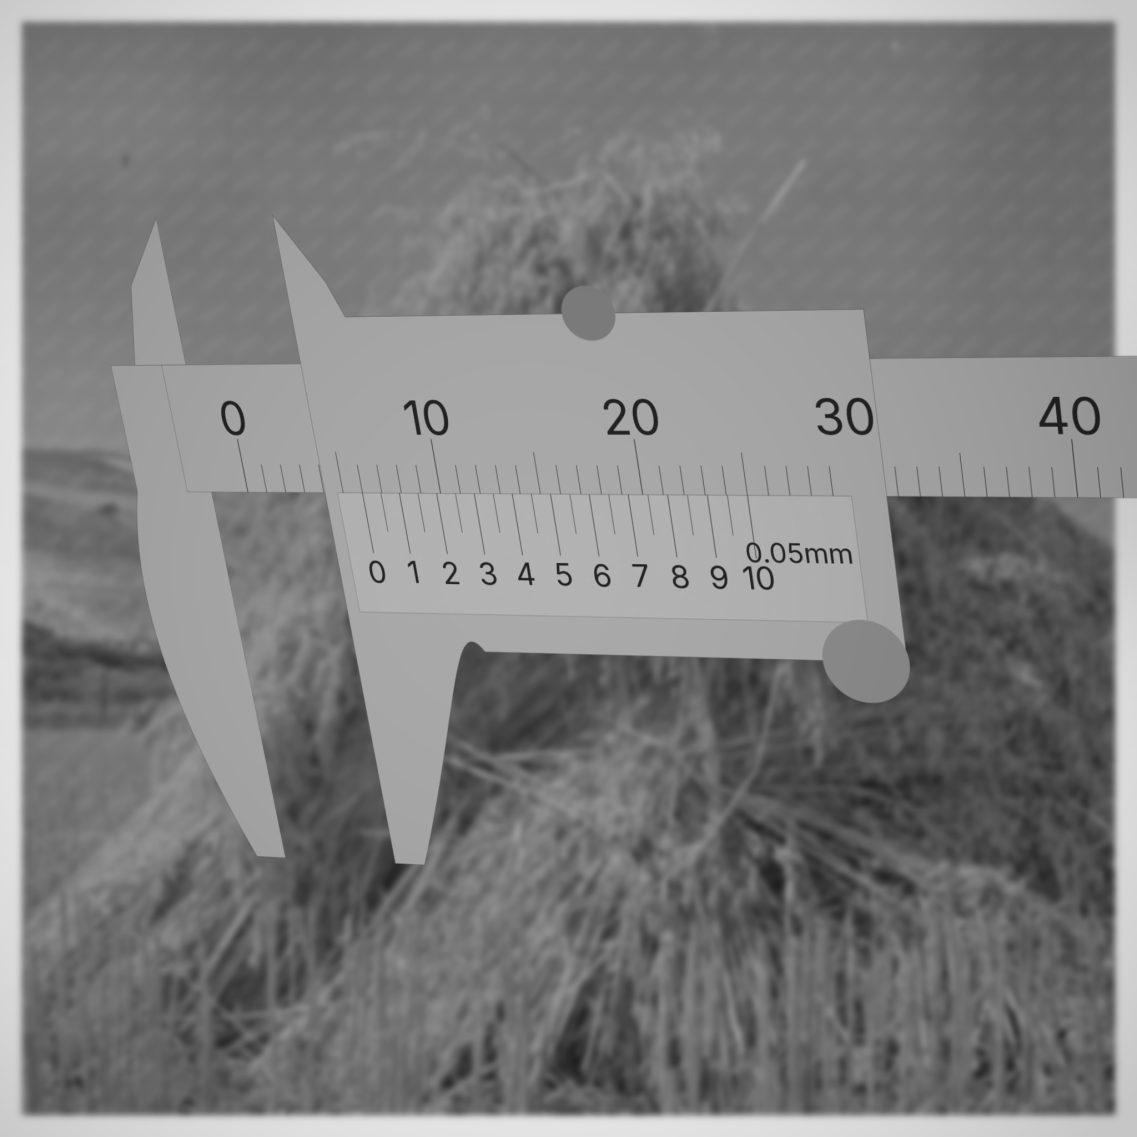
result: 6.0 mm
